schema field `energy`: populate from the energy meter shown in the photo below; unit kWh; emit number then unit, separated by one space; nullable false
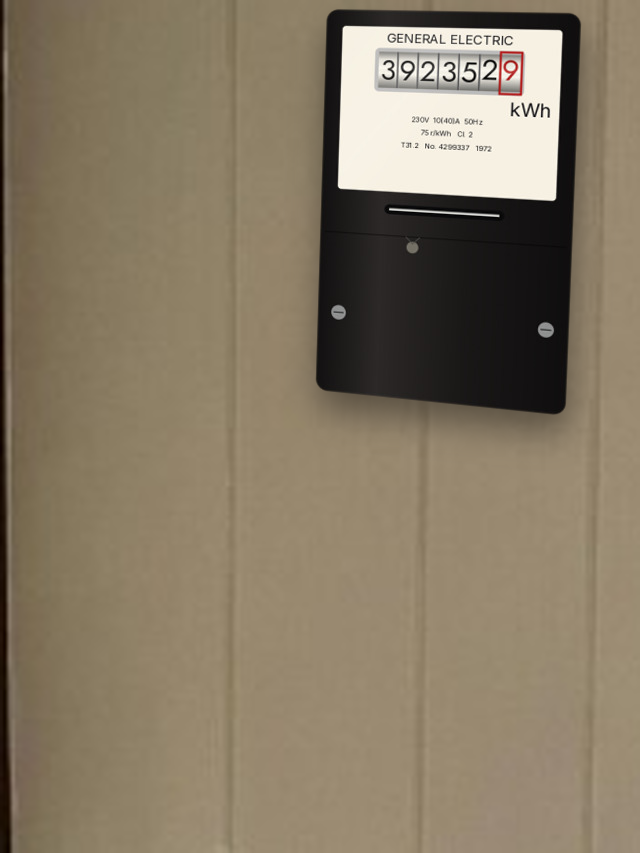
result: 392352.9 kWh
